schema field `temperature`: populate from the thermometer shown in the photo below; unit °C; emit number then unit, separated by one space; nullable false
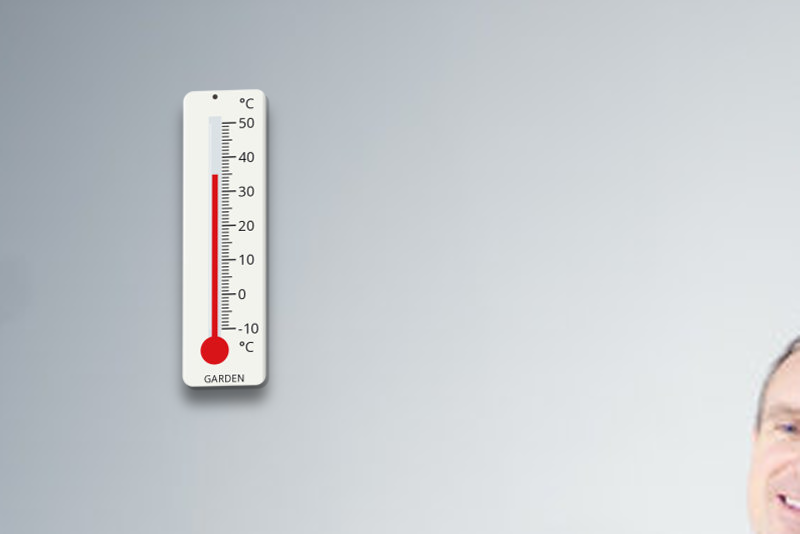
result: 35 °C
